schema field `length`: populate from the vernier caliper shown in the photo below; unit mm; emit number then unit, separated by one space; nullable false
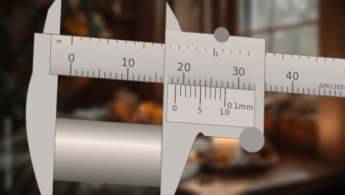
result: 18.6 mm
